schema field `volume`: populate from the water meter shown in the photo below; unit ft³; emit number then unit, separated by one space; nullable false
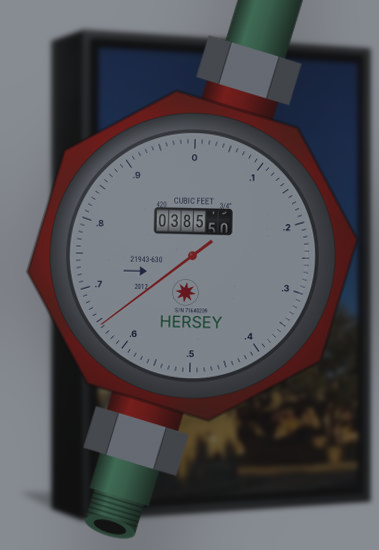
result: 38549.64 ft³
